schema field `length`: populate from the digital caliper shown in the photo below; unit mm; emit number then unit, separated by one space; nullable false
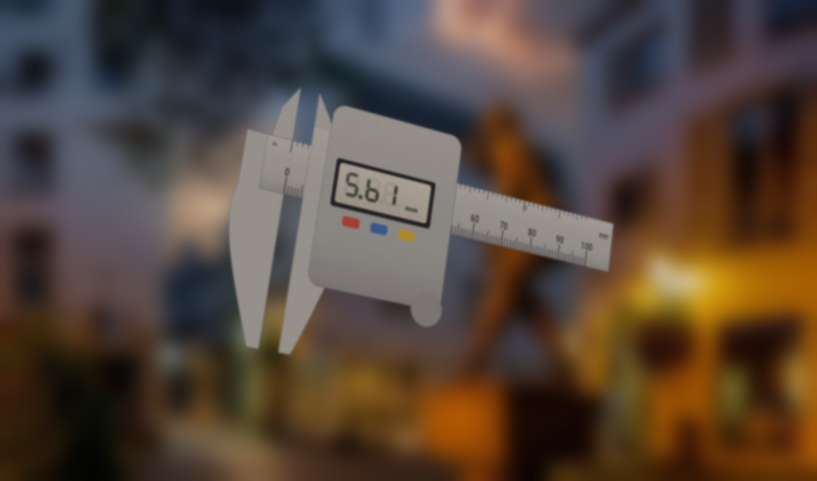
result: 5.61 mm
